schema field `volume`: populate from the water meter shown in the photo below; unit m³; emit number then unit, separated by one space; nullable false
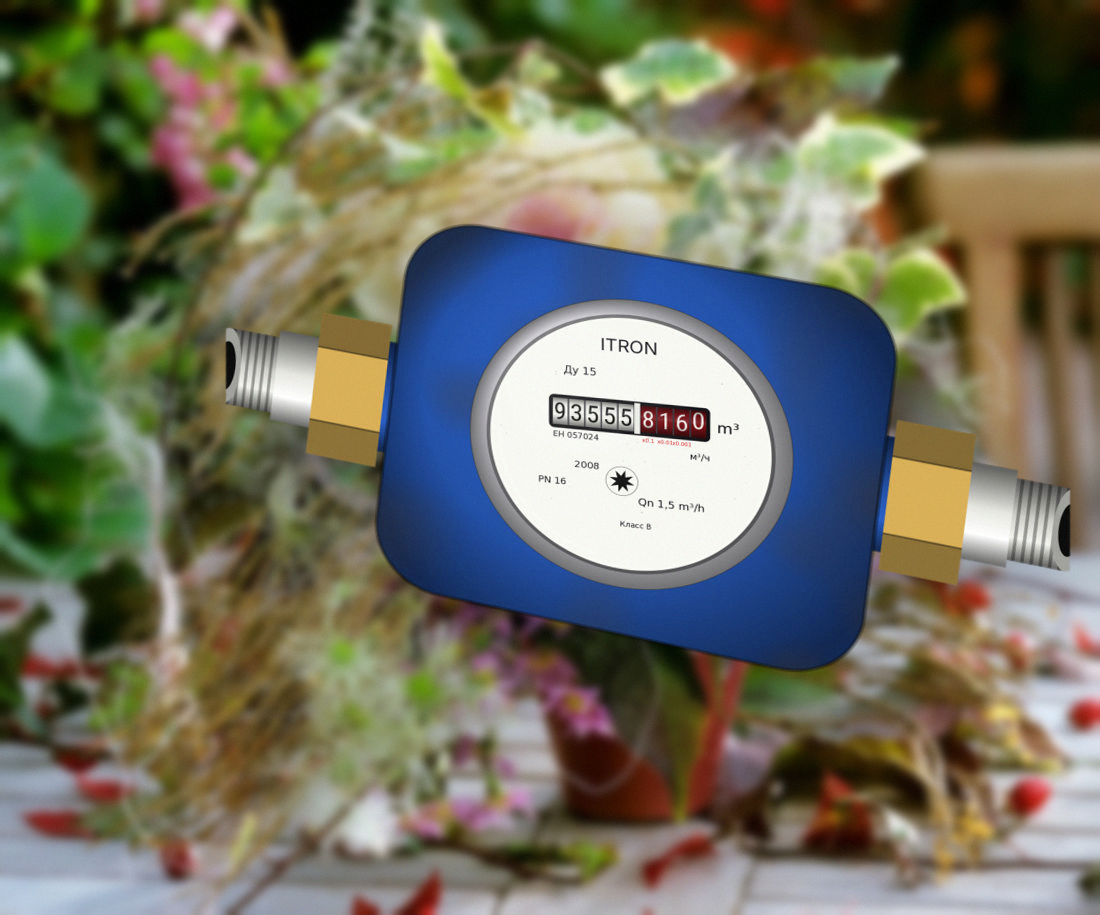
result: 93555.8160 m³
